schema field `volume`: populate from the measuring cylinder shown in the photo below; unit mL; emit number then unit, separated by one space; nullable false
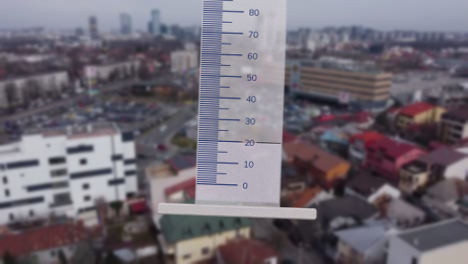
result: 20 mL
